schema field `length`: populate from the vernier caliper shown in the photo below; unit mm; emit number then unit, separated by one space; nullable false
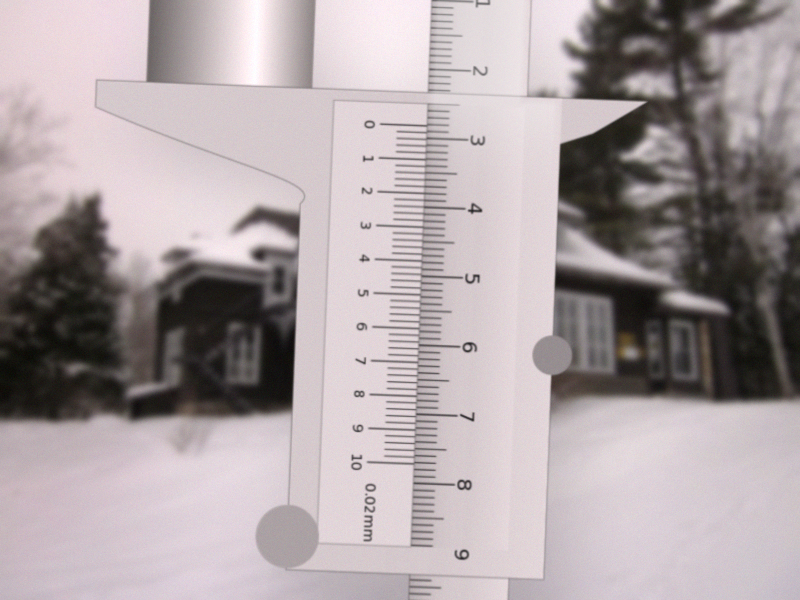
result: 28.2 mm
